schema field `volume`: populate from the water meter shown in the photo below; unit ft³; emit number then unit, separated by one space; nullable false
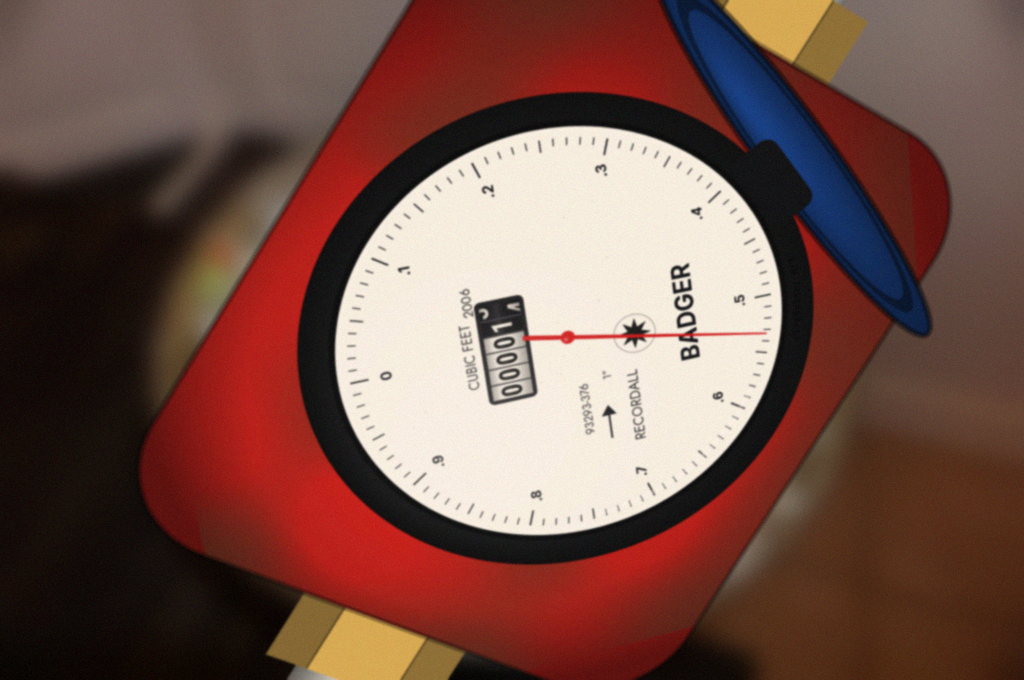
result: 13.53 ft³
